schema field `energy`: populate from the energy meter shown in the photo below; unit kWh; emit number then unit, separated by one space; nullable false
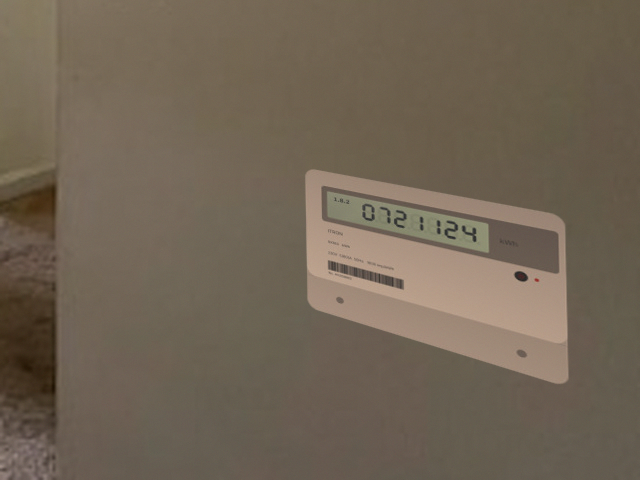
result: 721124 kWh
